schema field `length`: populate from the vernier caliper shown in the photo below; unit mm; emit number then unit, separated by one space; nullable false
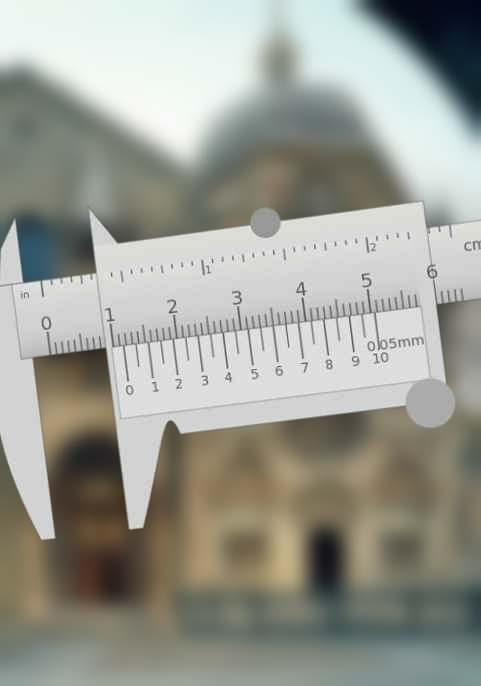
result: 11.6 mm
